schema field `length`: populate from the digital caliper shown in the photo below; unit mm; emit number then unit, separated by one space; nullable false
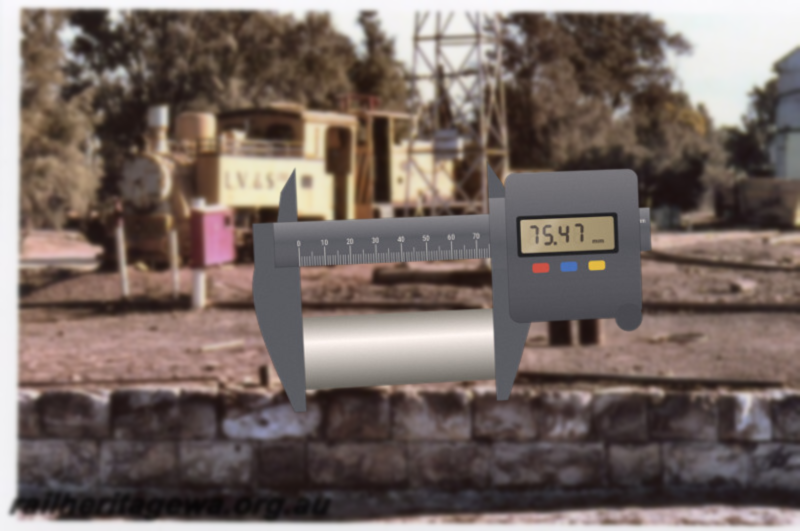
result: 75.47 mm
